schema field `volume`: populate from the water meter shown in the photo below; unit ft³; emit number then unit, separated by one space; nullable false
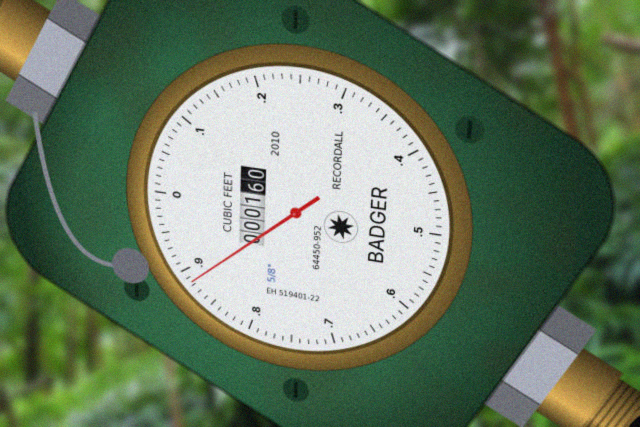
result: 159.88 ft³
